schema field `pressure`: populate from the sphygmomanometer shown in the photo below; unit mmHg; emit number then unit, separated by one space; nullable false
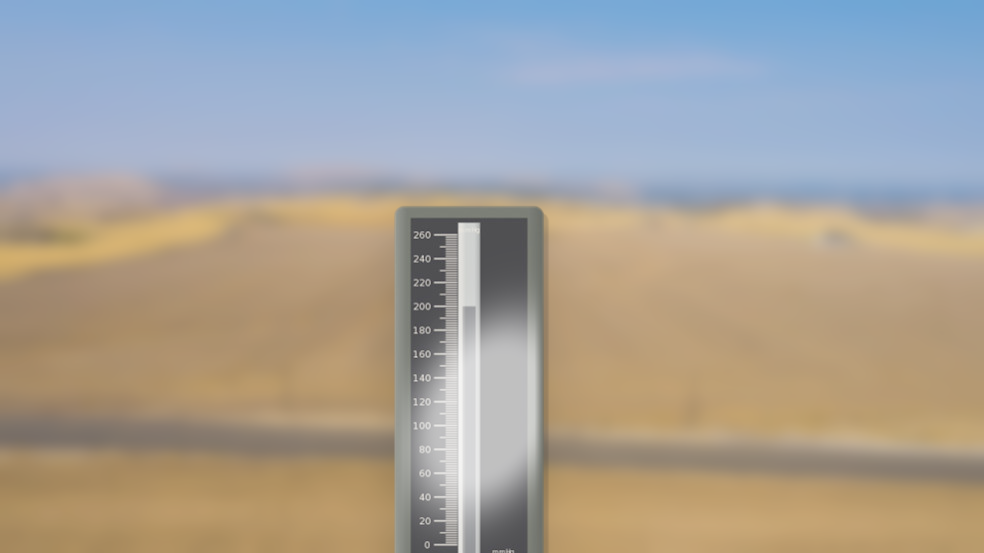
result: 200 mmHg
